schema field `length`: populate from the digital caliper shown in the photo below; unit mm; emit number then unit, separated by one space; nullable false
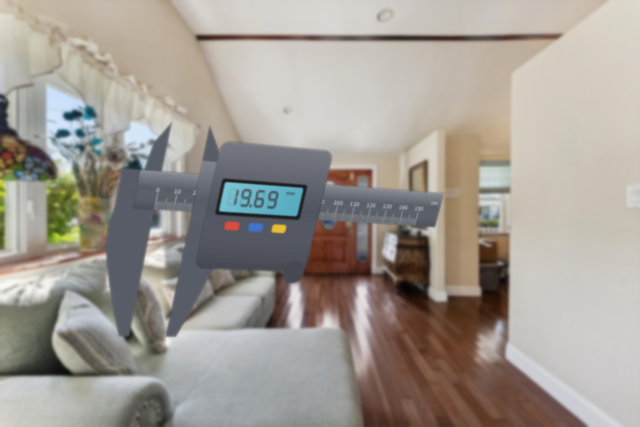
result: 19.69 mm
